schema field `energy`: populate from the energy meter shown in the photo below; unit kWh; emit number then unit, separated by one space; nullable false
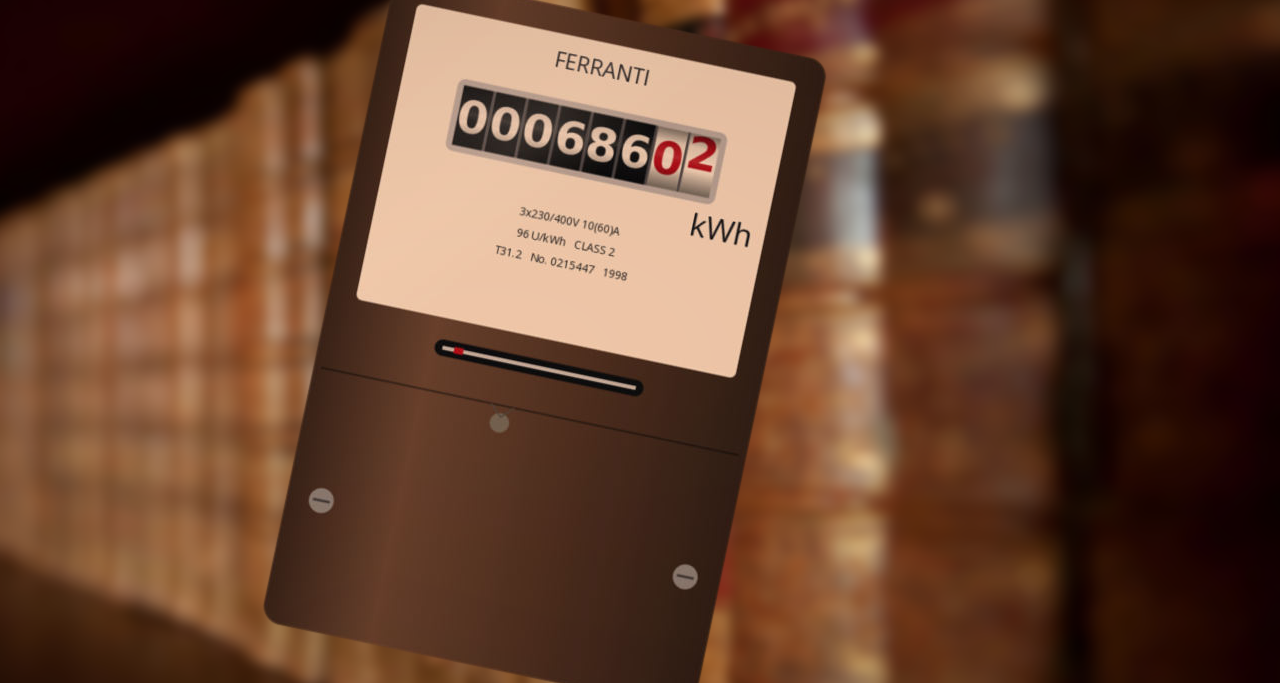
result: 686.02 kWh
